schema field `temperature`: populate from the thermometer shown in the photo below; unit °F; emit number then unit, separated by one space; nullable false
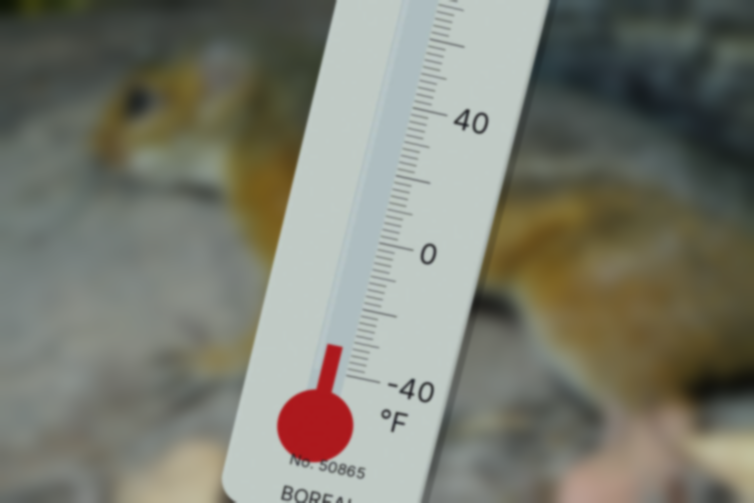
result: -32 °F
